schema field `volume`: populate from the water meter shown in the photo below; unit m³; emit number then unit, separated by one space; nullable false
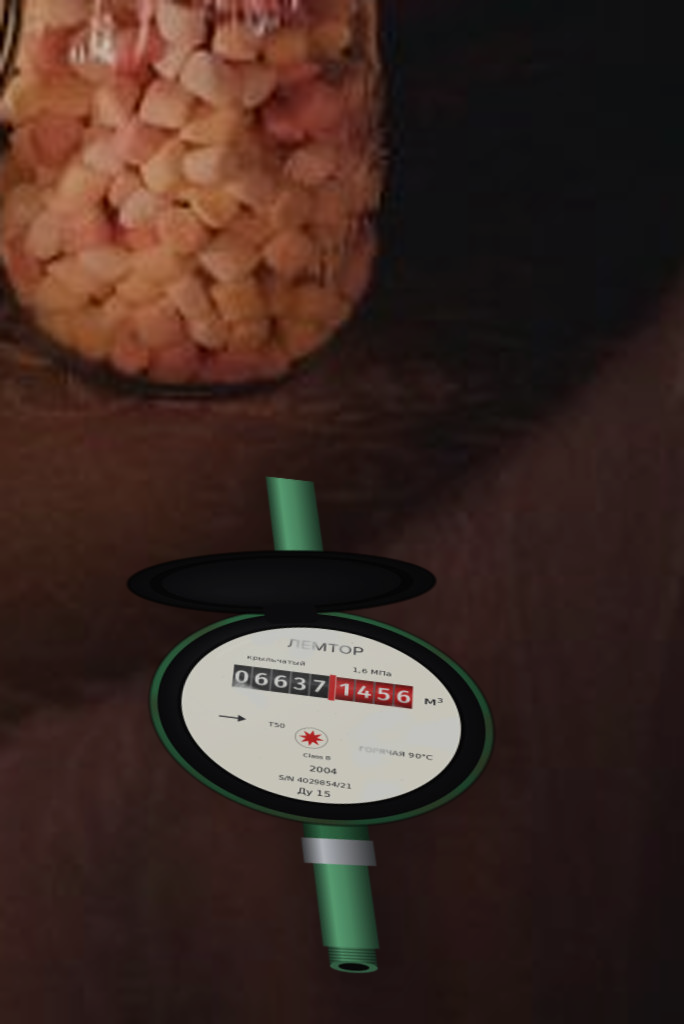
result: 6637.1456 m³
